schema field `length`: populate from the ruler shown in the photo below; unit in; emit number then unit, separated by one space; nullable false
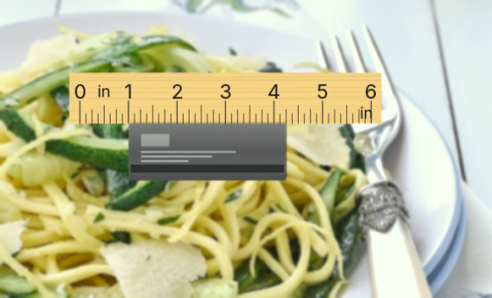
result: 3.25 in
